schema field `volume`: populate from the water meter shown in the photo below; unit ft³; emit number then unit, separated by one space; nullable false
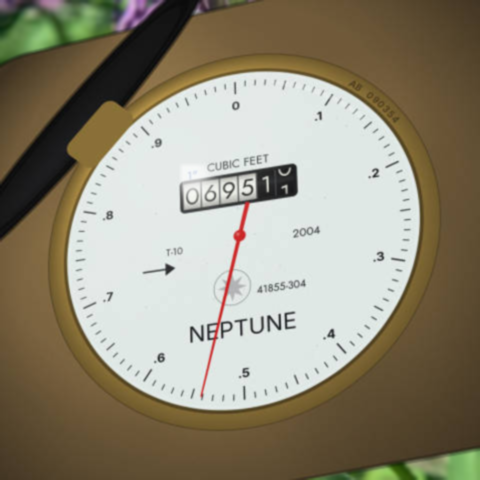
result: 69510.54 ft³
